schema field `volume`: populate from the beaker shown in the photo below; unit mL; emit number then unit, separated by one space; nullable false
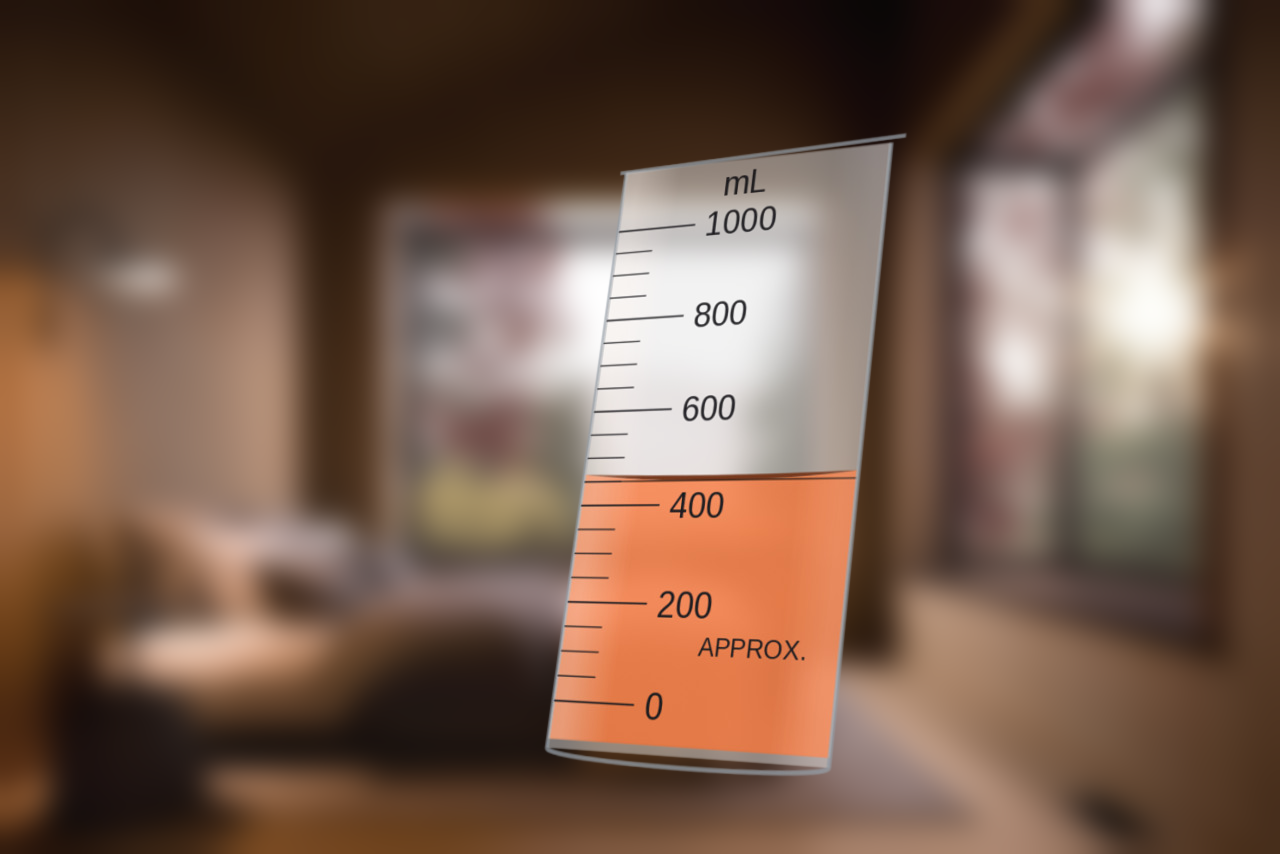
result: 450 mL
